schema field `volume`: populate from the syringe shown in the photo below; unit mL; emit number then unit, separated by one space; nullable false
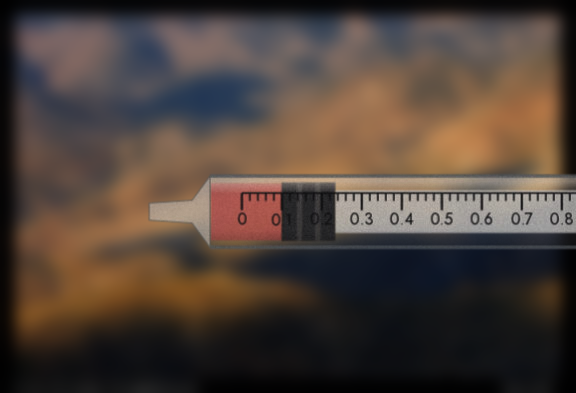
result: 0.1 mL
